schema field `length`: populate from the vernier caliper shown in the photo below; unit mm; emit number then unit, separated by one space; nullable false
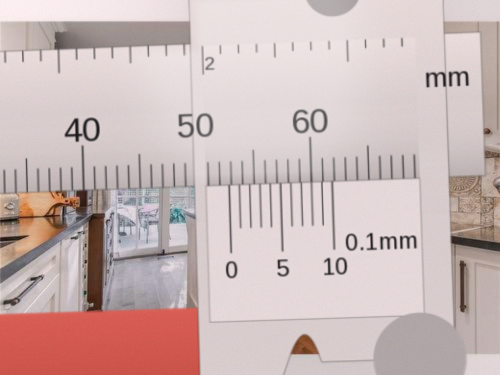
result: 52.8 mm
